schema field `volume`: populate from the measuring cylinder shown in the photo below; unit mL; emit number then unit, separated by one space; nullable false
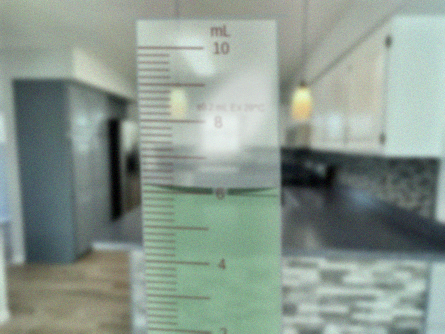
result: 6 mL
